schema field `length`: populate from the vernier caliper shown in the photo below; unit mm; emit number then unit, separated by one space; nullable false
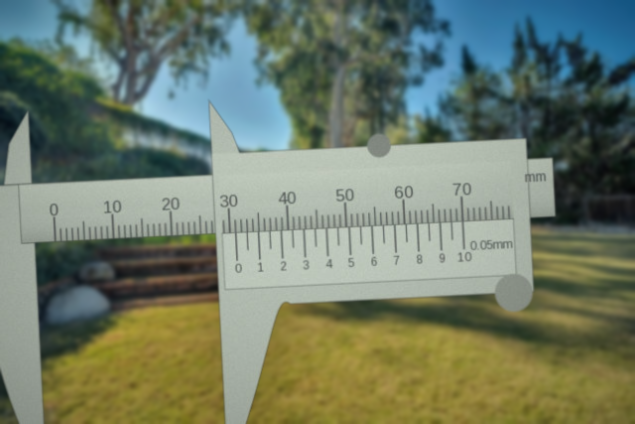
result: 31.0 mm
